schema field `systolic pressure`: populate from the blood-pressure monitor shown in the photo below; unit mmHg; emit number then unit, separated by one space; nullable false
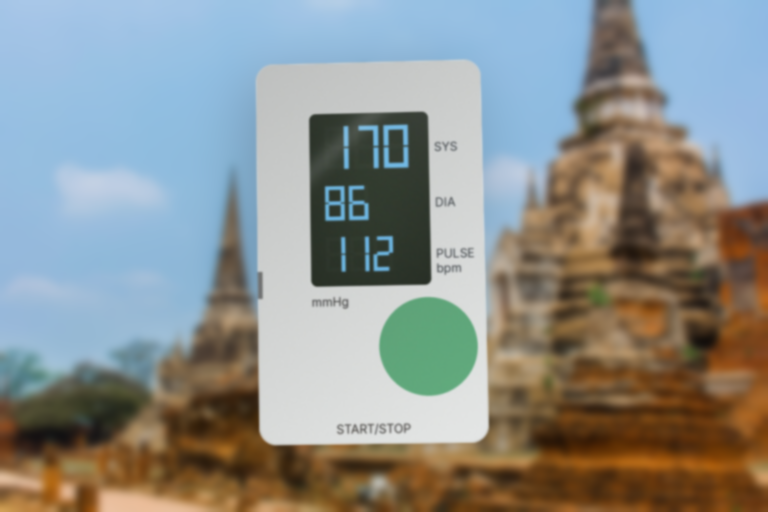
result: 170 mmHg
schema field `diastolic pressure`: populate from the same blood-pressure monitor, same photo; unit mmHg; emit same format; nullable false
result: 86 mmHg
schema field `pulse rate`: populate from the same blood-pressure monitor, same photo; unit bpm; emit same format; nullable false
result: 112 bpm
